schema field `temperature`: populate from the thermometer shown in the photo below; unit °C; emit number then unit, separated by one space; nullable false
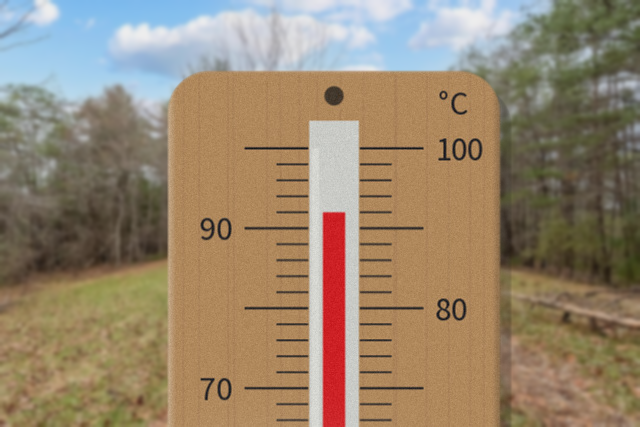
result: 92 °C
